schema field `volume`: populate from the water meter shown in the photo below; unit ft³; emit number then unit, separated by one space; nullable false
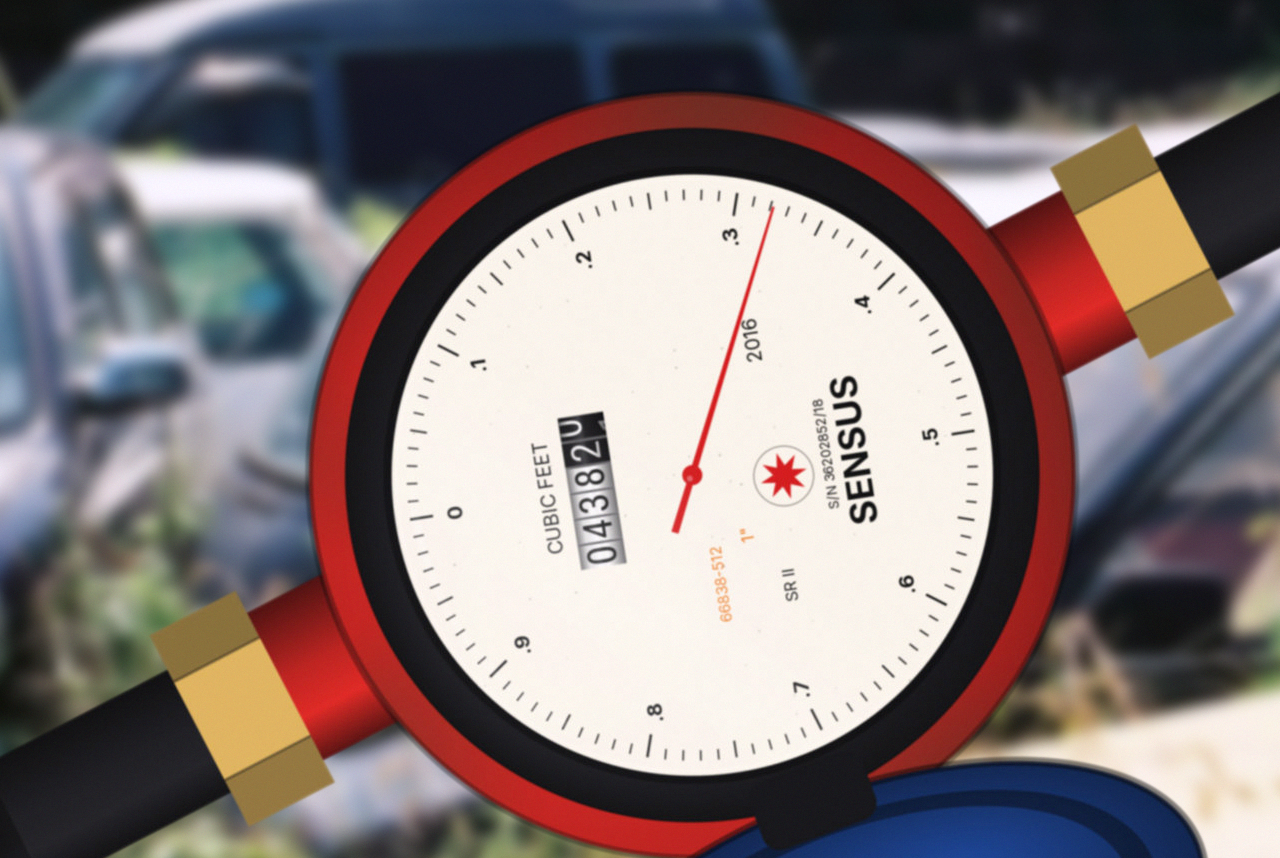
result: 43820.32 ft³
